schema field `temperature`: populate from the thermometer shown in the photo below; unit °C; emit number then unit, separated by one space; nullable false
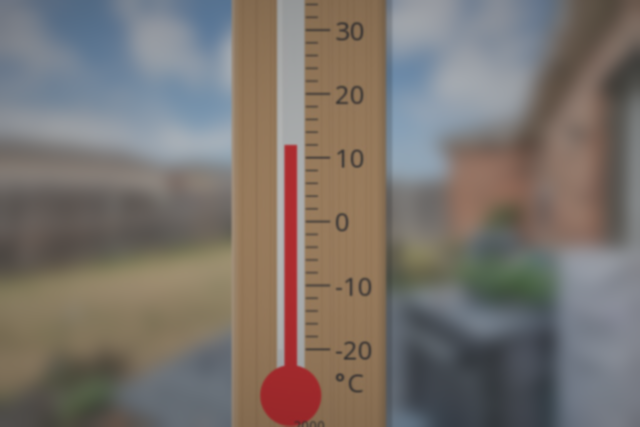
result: 12 °C
